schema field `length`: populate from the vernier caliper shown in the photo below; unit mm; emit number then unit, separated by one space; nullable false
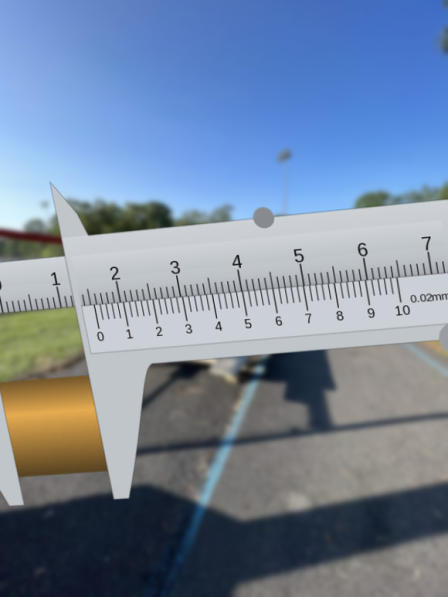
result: 15.6 mm
